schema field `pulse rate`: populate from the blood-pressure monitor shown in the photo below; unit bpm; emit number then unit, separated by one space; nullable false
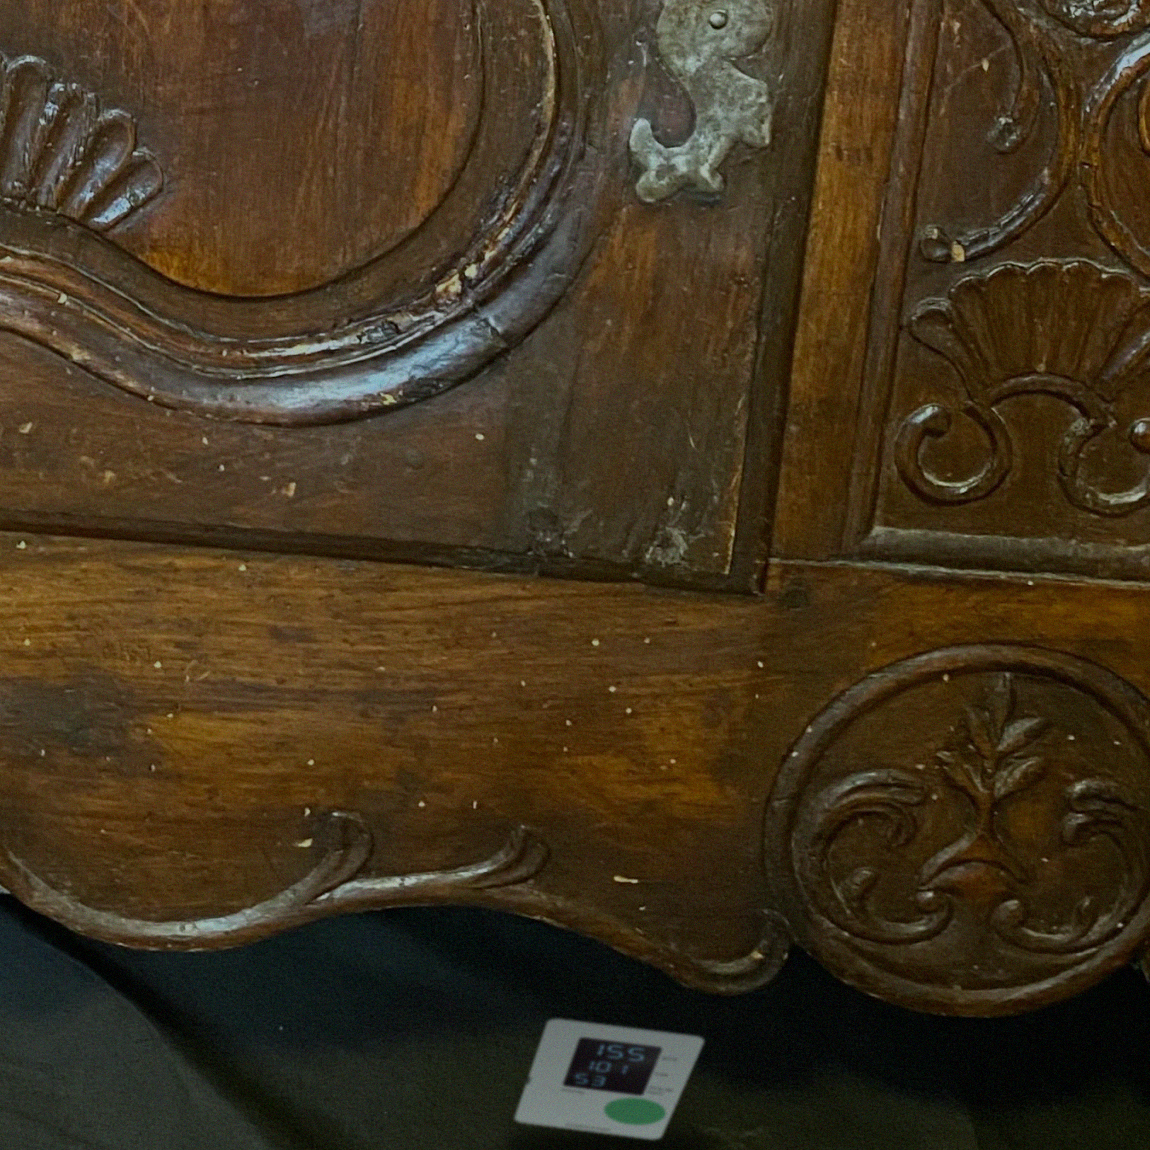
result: 53 bpm
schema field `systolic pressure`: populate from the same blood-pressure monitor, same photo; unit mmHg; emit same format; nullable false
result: 155 mmHg
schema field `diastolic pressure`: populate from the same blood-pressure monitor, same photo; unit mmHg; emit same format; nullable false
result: 101 mmHg
